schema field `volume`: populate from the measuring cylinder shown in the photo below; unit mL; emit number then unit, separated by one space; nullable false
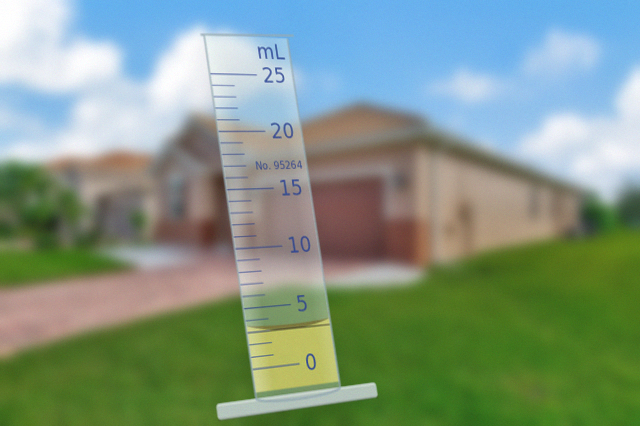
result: 3 mL
